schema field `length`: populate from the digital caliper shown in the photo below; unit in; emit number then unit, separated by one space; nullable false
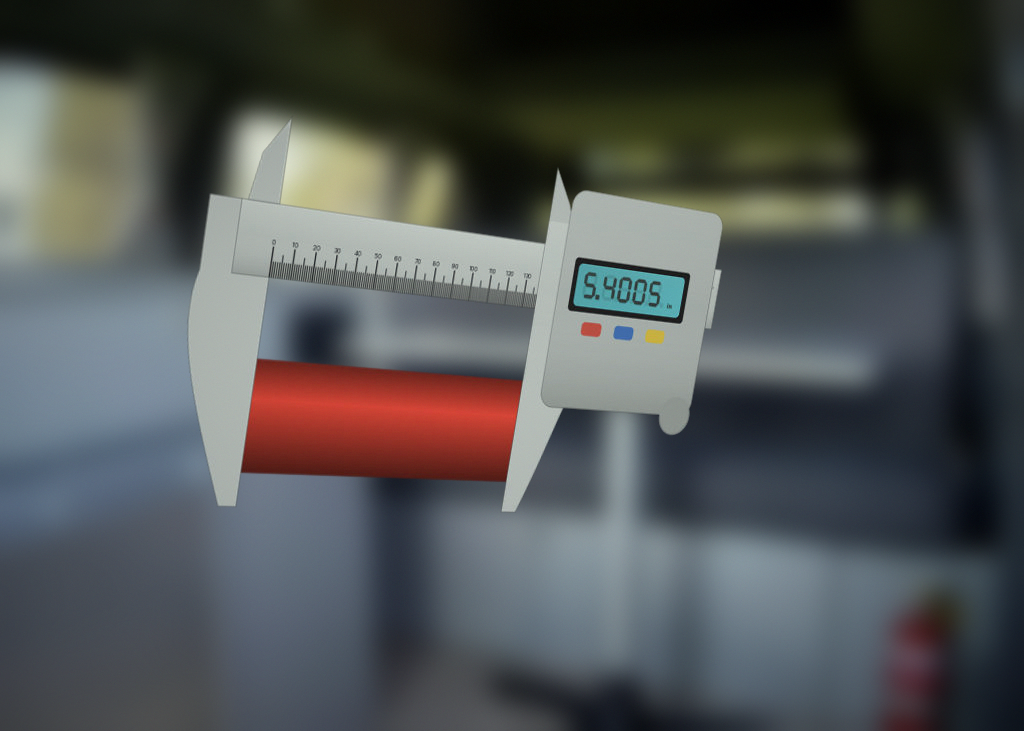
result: 5.4005 in
